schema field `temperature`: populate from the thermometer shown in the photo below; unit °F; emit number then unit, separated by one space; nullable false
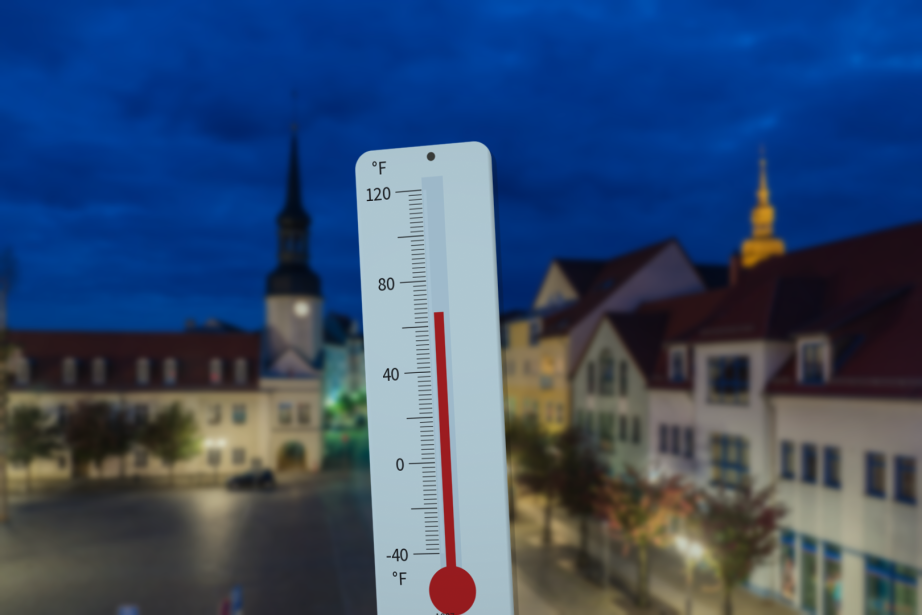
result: 66 °F
